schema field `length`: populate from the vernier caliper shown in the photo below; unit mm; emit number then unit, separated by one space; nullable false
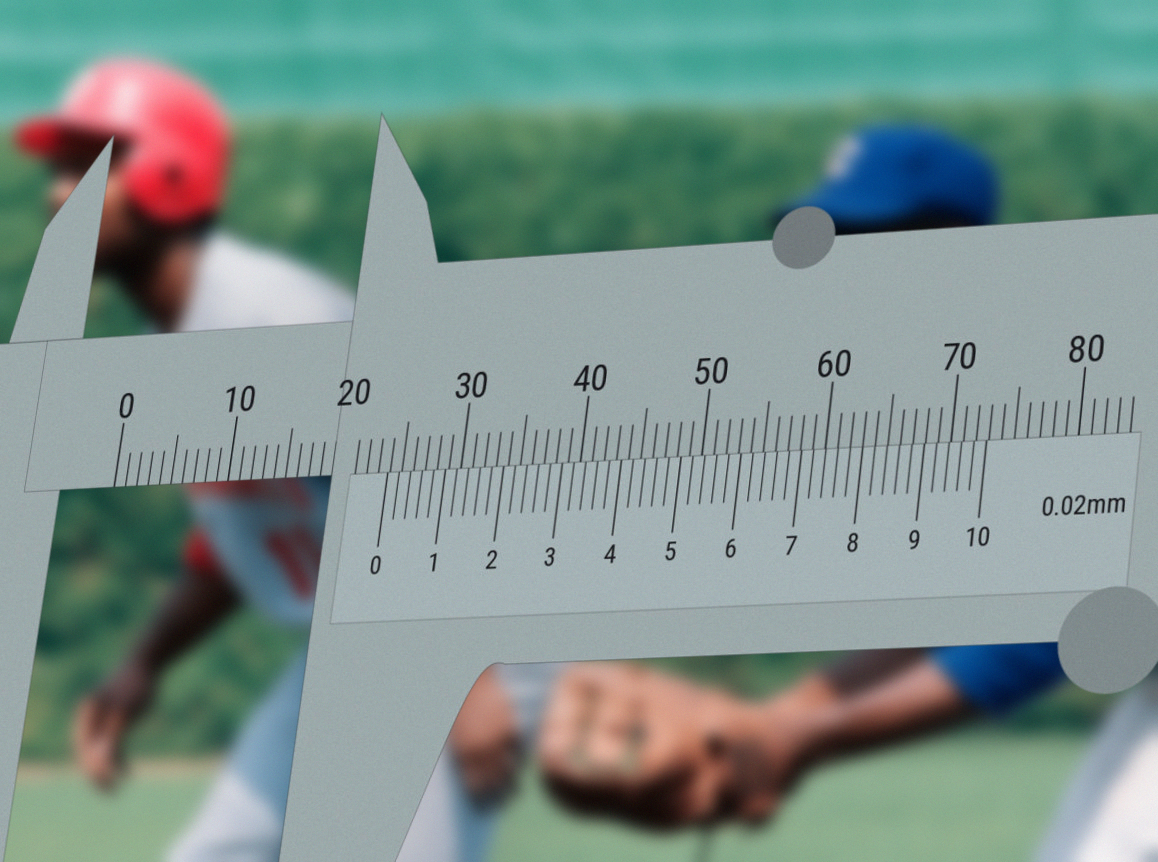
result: 23.8 mm
